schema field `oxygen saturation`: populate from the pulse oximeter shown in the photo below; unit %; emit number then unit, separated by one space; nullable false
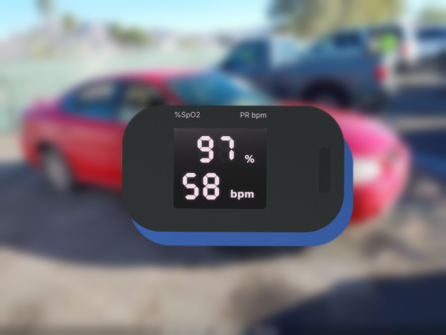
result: 97 %
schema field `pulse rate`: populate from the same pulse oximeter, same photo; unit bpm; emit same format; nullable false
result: 58 bpm
